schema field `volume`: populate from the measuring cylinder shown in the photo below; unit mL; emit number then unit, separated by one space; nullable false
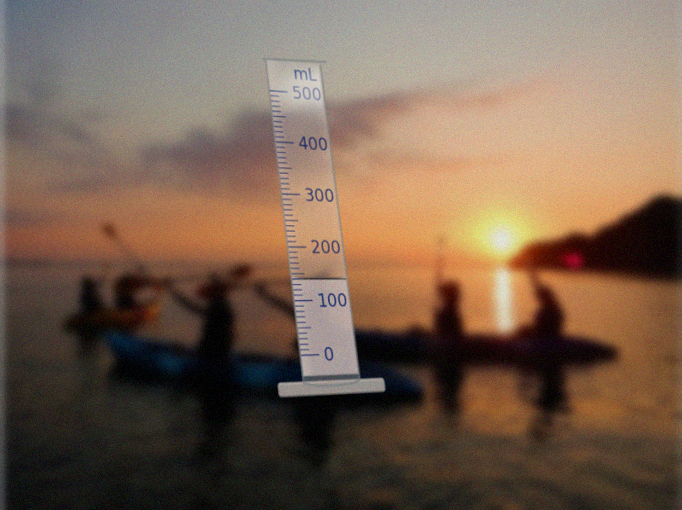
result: 140 mL
